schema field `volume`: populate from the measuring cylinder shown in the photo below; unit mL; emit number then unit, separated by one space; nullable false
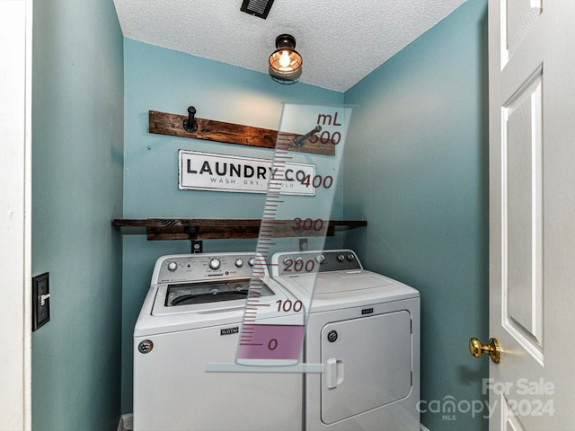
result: 50 mL
